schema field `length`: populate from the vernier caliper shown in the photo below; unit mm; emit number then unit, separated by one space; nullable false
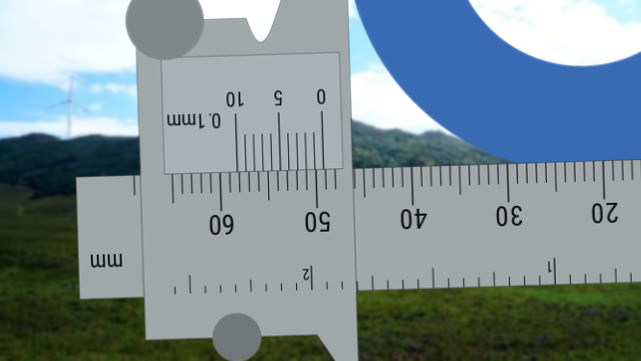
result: 49.2 mm
